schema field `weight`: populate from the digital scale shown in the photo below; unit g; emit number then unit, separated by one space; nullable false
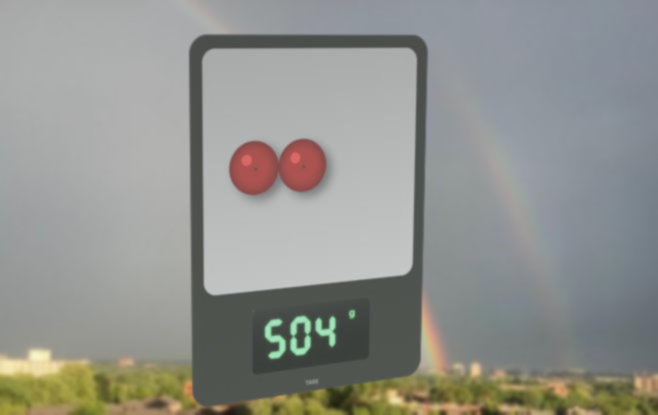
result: 504 g
